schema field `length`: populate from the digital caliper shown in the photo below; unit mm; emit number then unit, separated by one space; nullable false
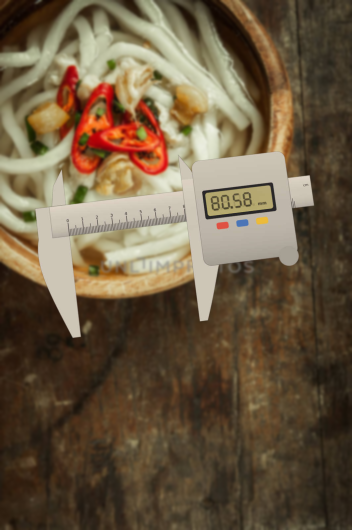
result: 80.58 mm
